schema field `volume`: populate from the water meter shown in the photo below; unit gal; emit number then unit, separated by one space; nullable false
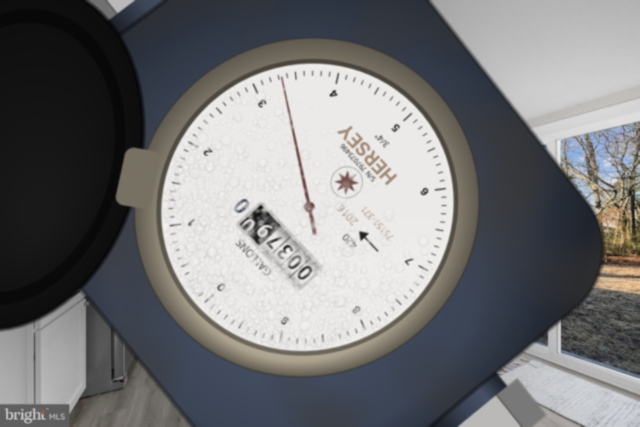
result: 37903.3 gal
